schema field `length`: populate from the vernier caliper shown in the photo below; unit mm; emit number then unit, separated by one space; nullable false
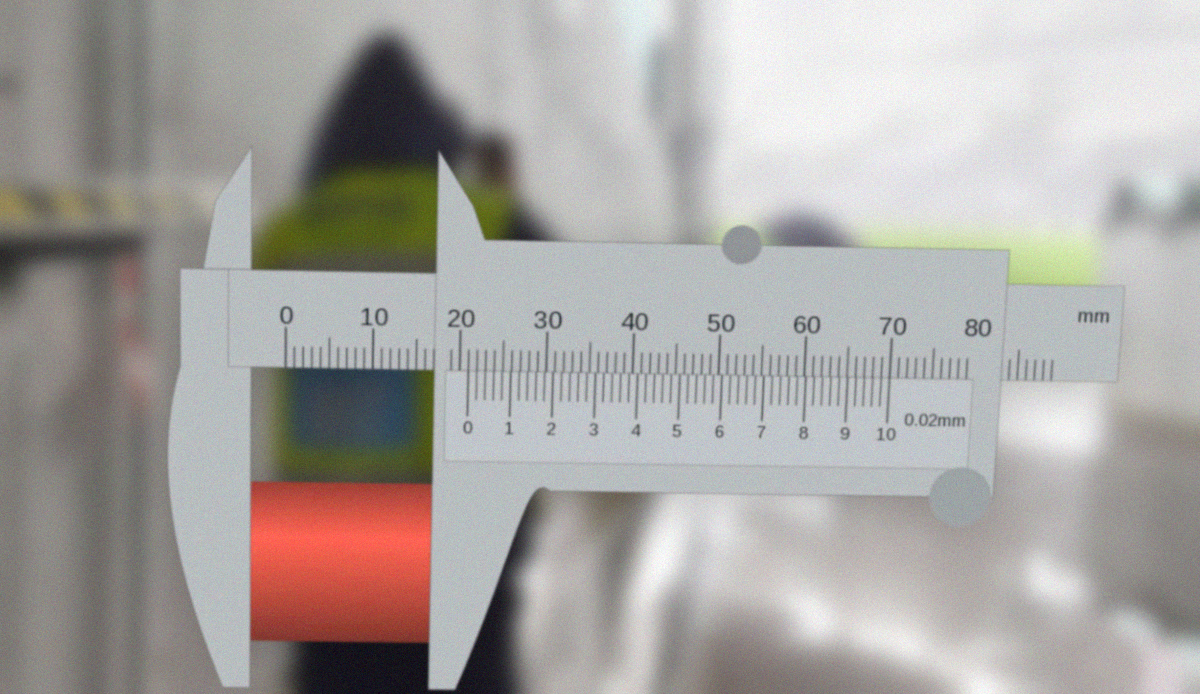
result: 21.0 mm
